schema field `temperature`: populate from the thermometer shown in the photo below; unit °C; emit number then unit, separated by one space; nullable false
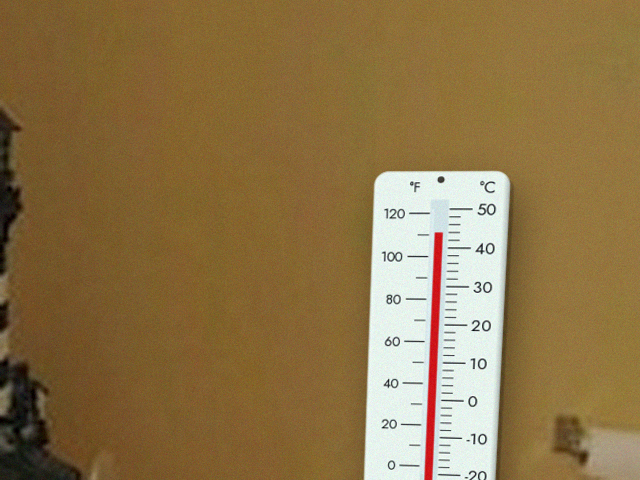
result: 44 °C
